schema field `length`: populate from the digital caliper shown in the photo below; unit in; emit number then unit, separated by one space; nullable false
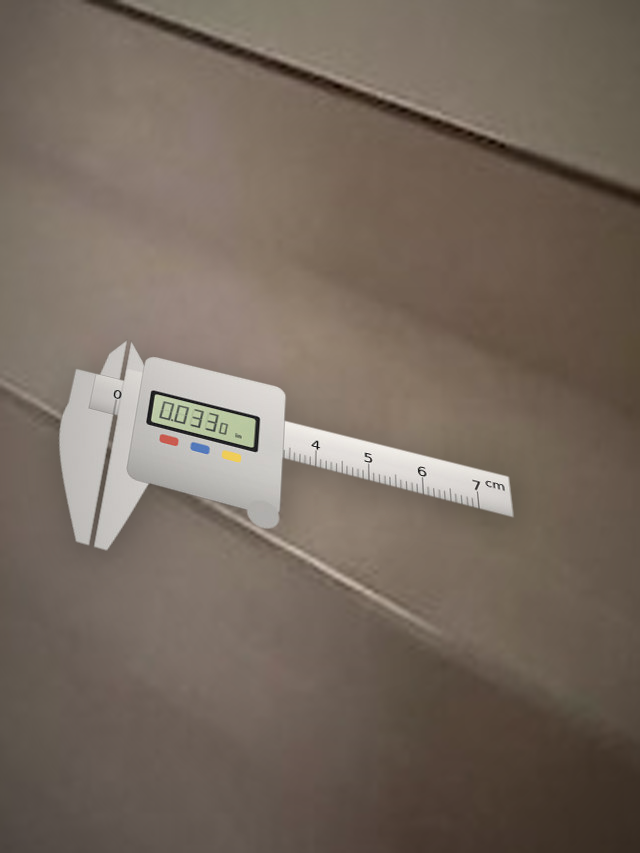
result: 0.0330 in
